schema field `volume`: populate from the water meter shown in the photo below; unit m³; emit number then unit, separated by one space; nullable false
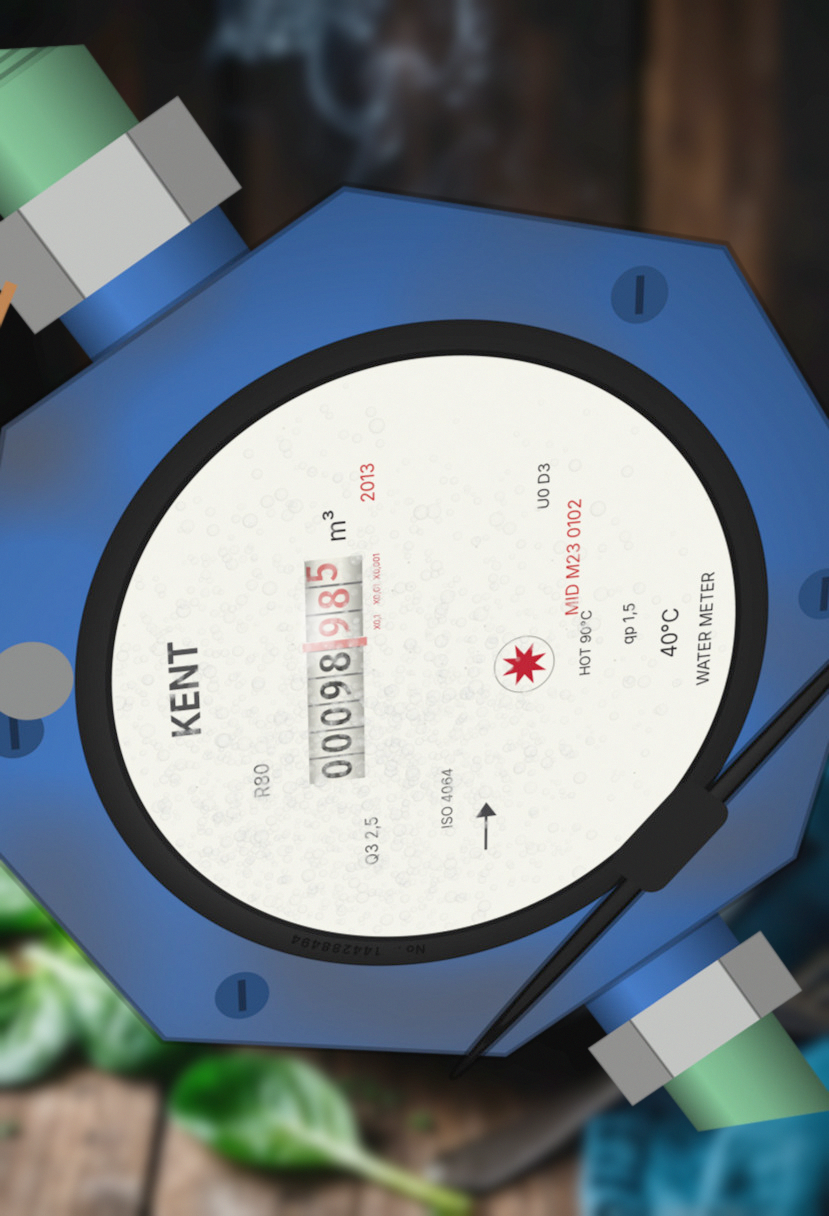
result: 98.985 m³
